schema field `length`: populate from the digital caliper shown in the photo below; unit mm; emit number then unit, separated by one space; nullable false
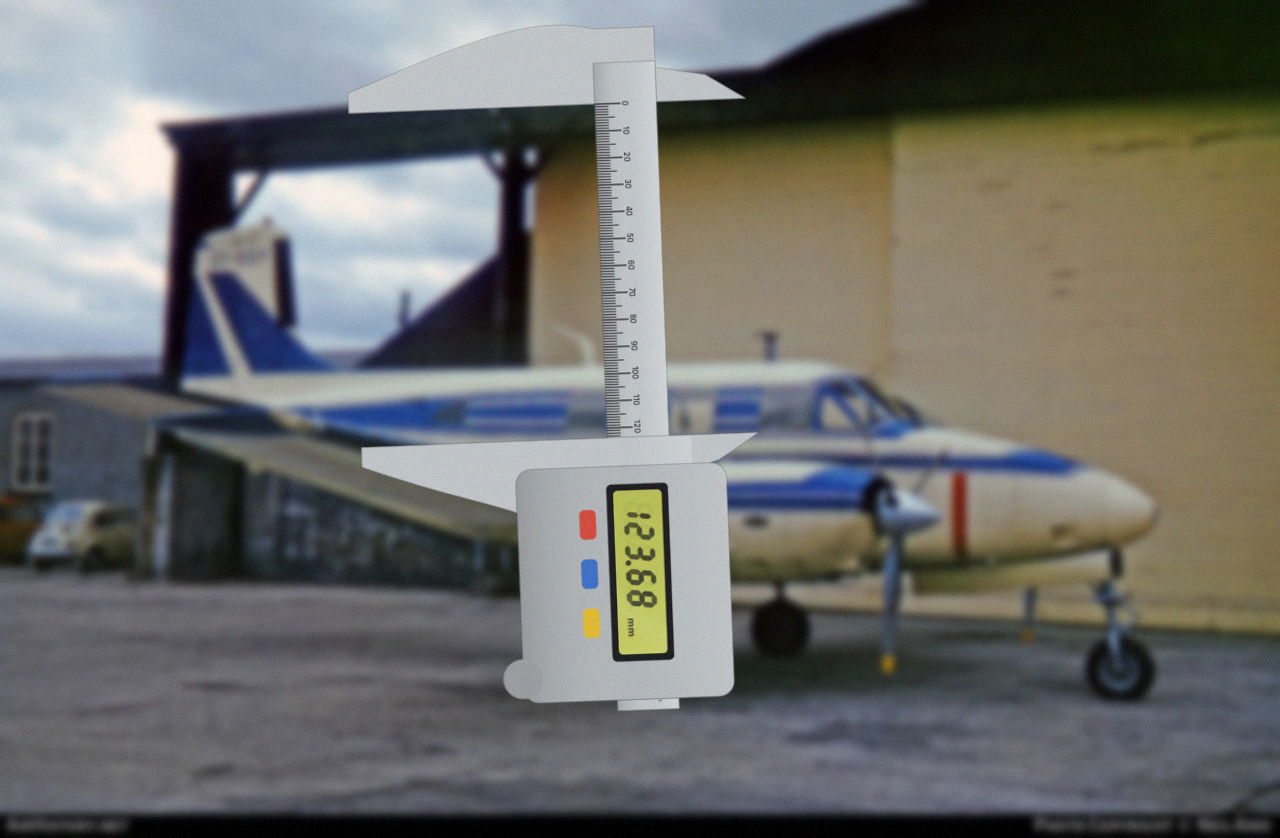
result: 123.68 mm
